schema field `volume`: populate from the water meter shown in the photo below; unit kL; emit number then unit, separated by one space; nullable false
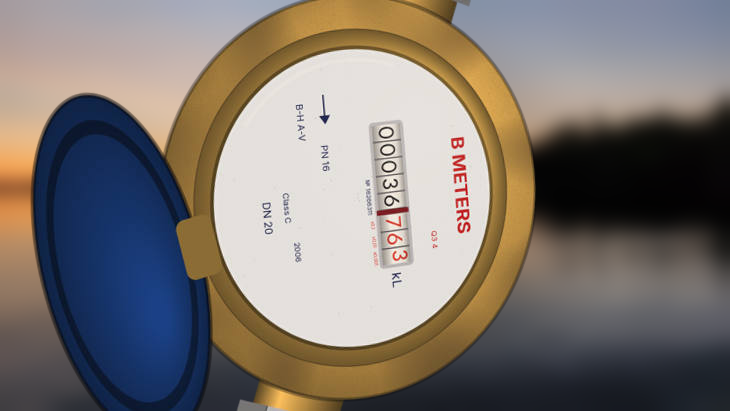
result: 36.763 kL
